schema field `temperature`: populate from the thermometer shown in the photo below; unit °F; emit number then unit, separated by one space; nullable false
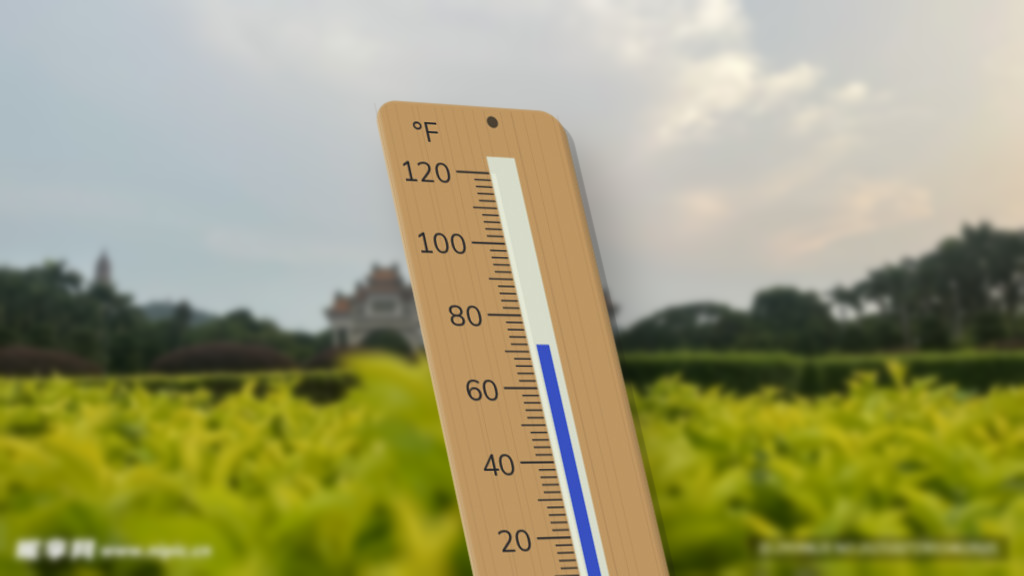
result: 72 °F
